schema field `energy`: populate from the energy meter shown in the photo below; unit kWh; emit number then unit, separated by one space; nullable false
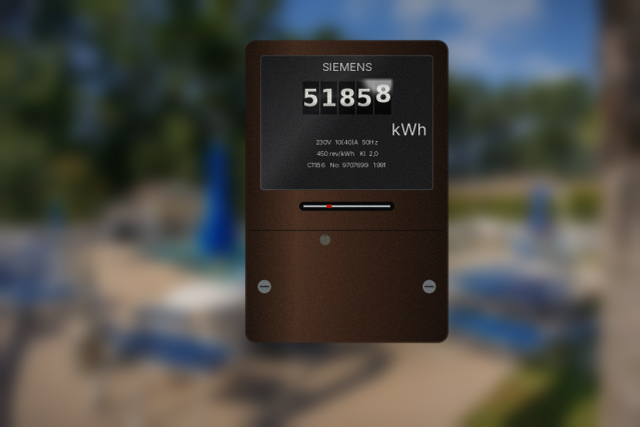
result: 51858 kWh
